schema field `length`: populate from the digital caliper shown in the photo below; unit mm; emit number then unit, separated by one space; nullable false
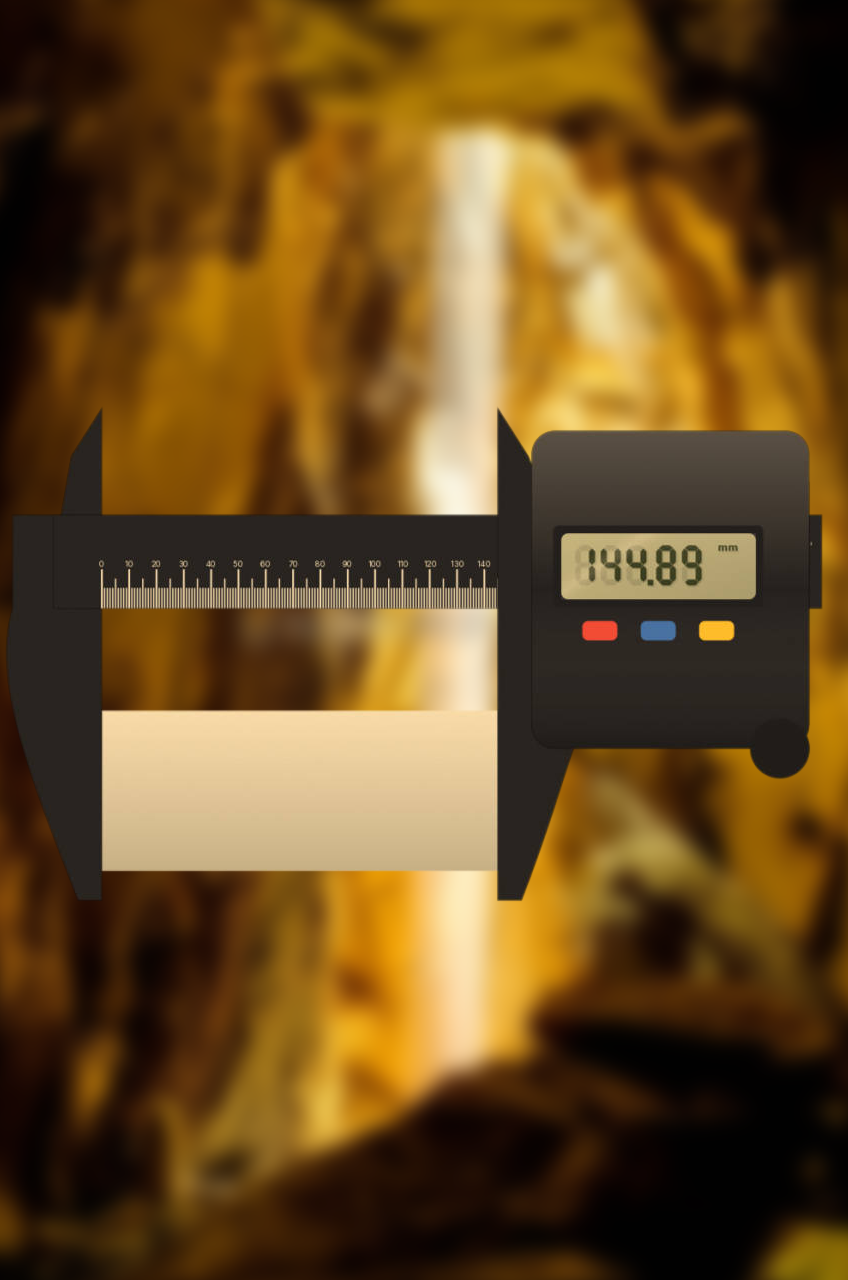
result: 144.89 mm
